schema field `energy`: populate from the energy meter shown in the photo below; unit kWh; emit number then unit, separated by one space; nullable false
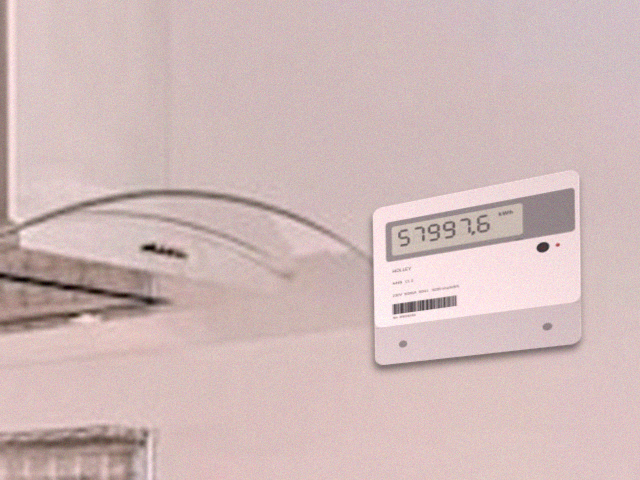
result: 57997.6 kWh
